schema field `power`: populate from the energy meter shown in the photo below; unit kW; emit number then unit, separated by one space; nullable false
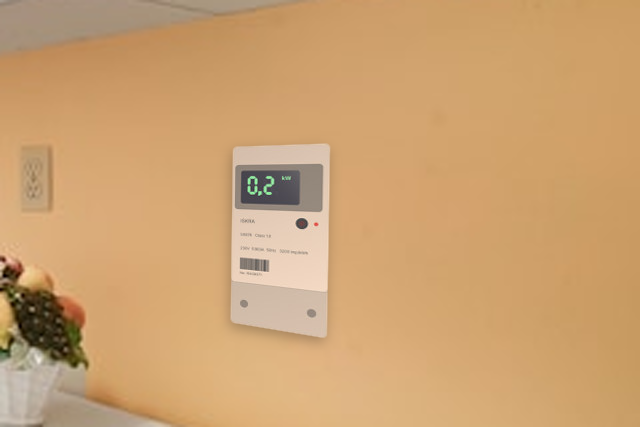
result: 0.2 kW
